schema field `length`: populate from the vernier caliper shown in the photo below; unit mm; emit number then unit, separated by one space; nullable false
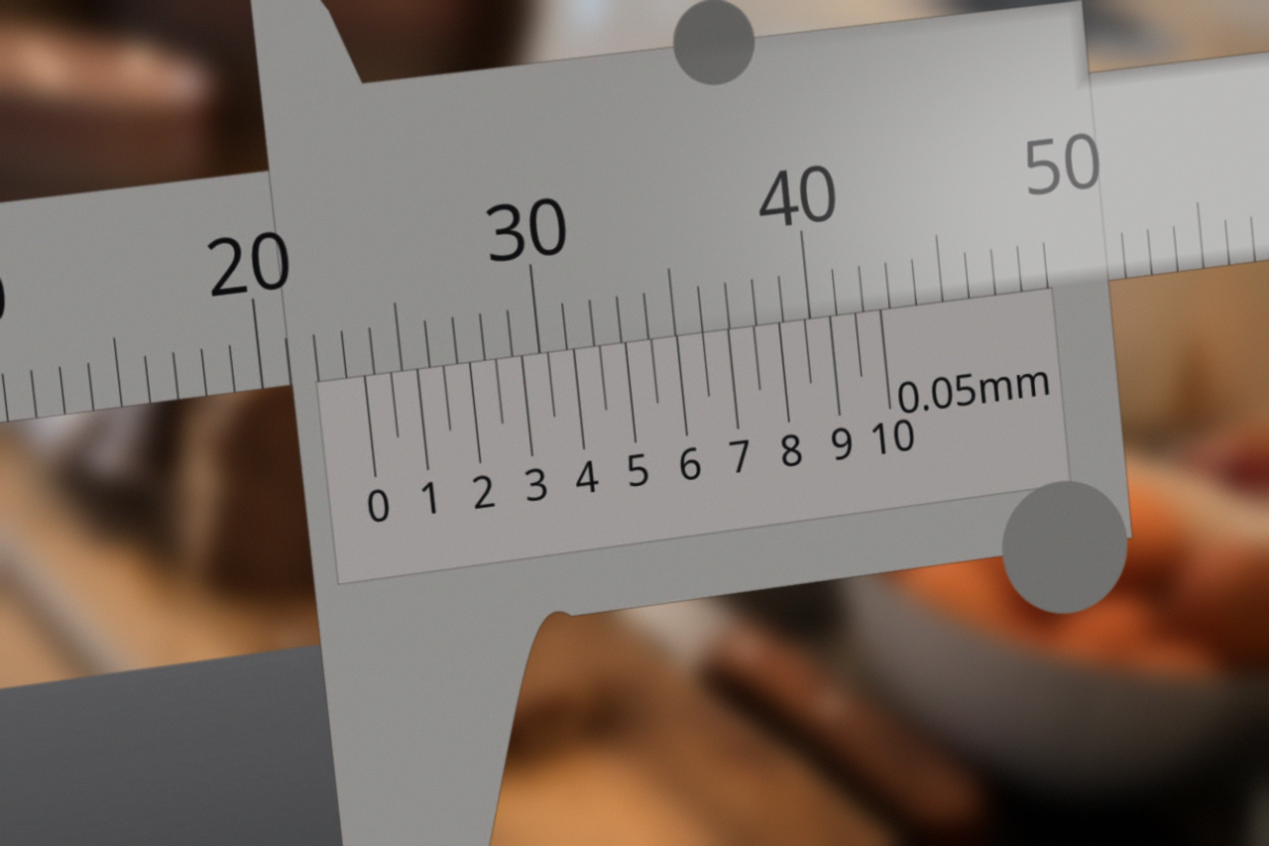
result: 23.65 mm
